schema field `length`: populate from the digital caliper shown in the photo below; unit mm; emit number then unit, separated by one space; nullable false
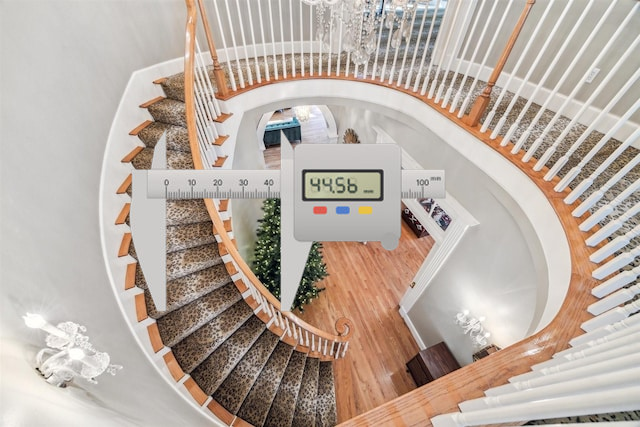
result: 44.56 mm
